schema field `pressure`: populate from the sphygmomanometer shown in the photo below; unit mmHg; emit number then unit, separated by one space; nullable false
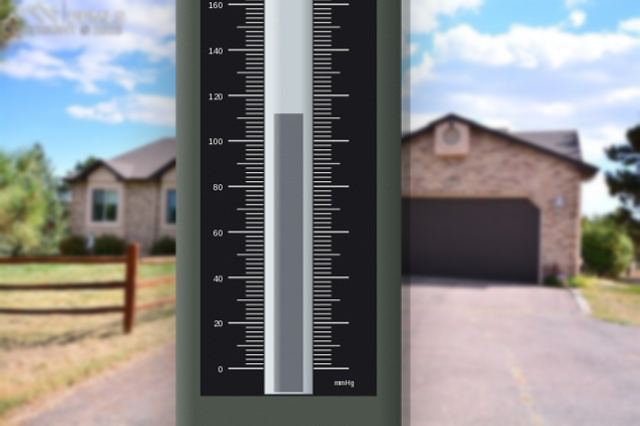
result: 112 mmHg
